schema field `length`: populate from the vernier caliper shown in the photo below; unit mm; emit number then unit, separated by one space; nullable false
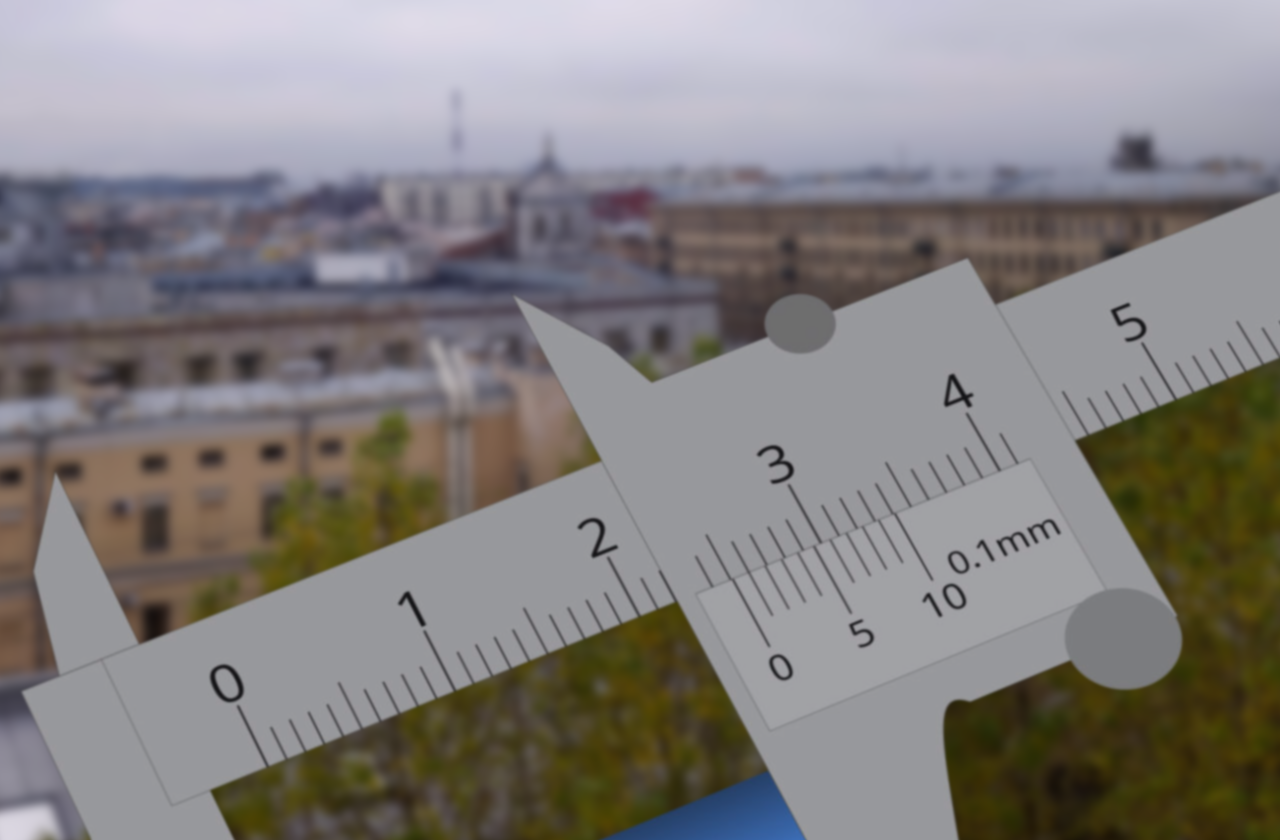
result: 25.1 mm
